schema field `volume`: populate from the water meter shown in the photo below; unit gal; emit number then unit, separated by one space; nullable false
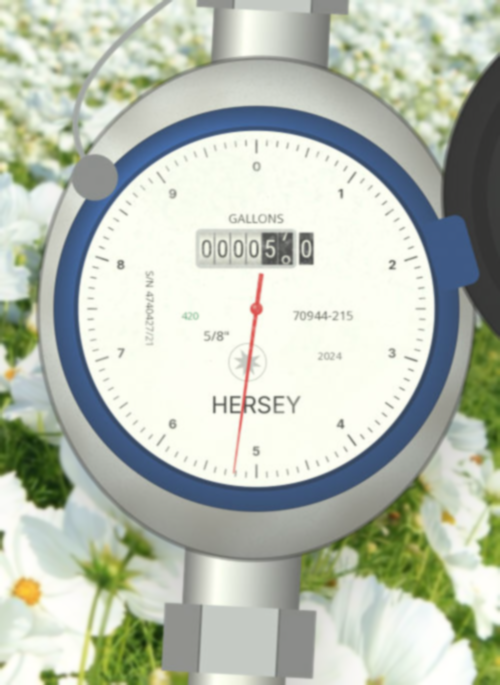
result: 575.2 gal
